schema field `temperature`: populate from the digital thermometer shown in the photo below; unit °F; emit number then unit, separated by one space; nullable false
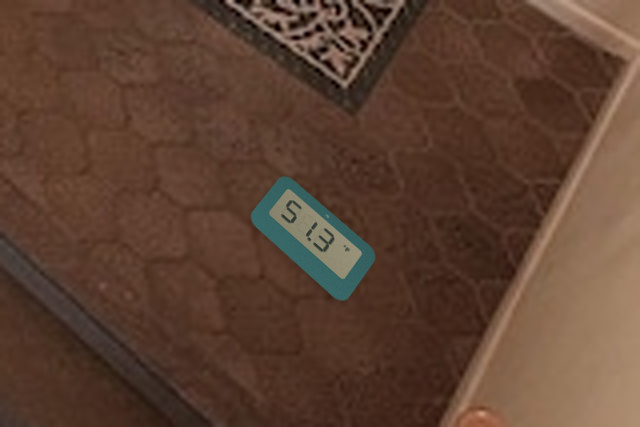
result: 51.3 °F
